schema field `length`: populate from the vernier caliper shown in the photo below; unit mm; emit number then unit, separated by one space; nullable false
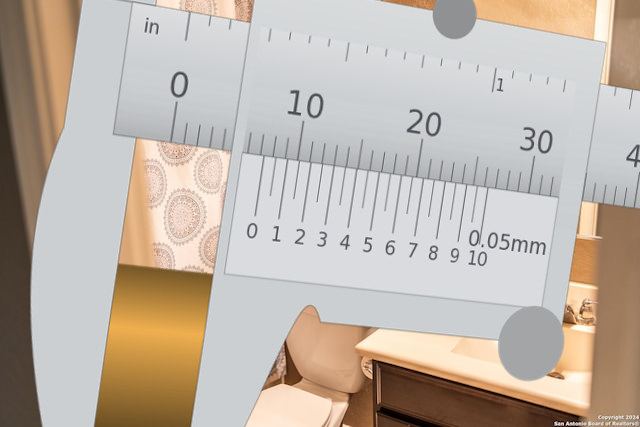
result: 7.3 mm
